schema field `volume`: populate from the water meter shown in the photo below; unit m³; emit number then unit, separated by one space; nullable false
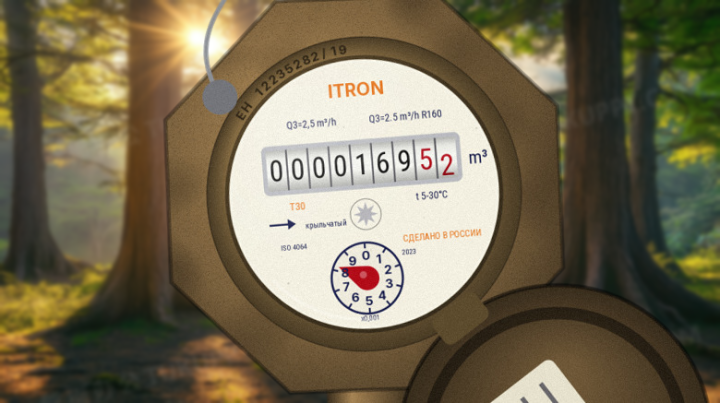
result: 169.518 m³
